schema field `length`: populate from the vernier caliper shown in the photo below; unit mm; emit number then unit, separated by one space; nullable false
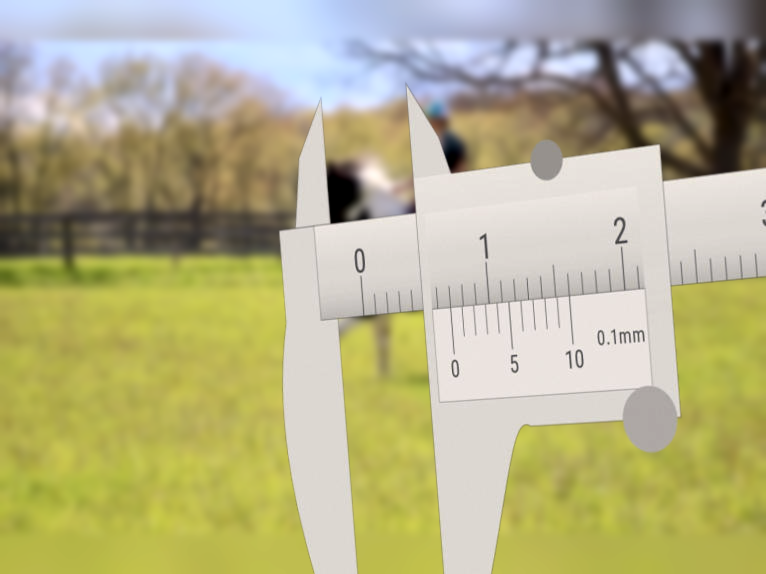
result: 7.0 mm
